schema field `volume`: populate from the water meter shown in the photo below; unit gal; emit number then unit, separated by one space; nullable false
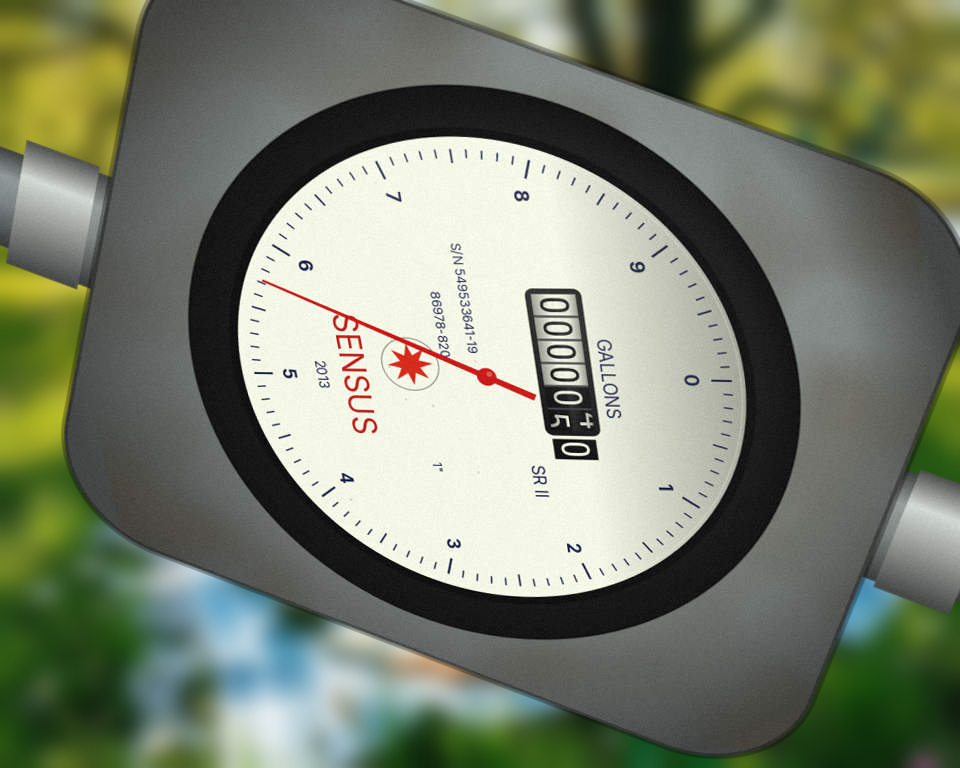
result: 45.7 gal
